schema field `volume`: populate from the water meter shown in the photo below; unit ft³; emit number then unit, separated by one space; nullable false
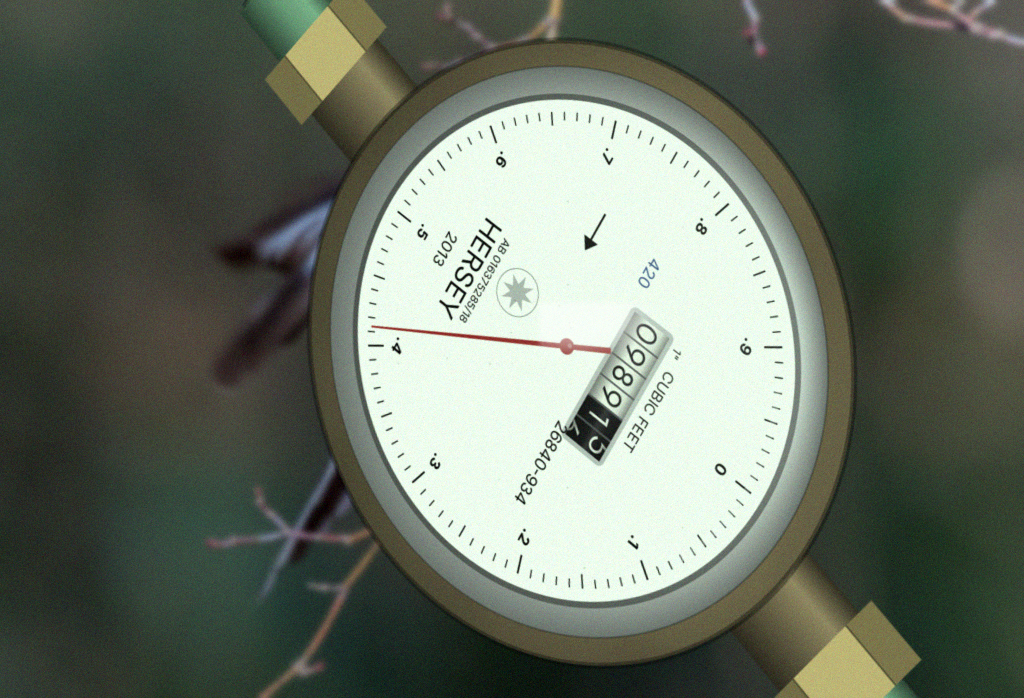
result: 98915.41 ft³
